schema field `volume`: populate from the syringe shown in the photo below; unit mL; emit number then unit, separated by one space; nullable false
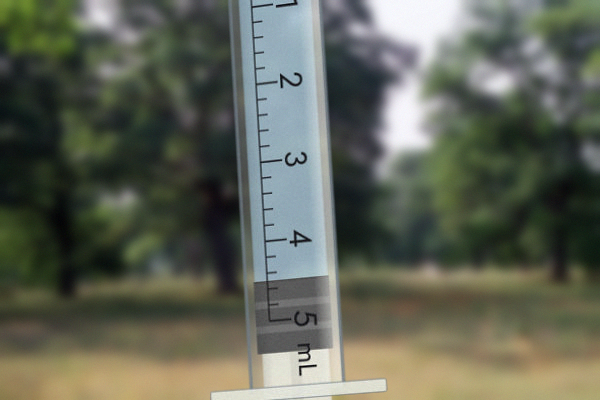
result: 4.5 mL
